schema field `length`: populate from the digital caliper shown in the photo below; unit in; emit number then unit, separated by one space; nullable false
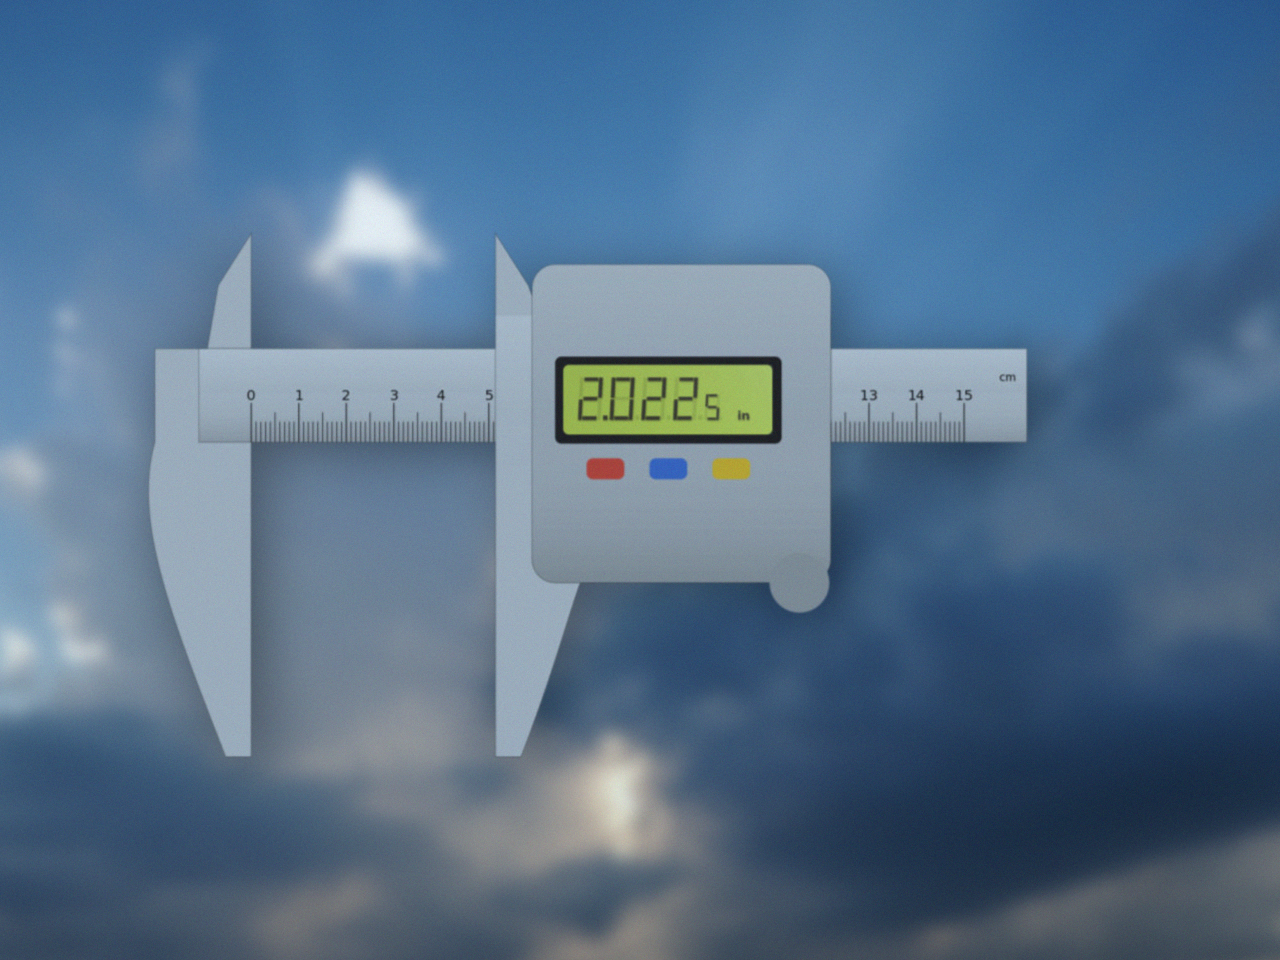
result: 2.0225 in
